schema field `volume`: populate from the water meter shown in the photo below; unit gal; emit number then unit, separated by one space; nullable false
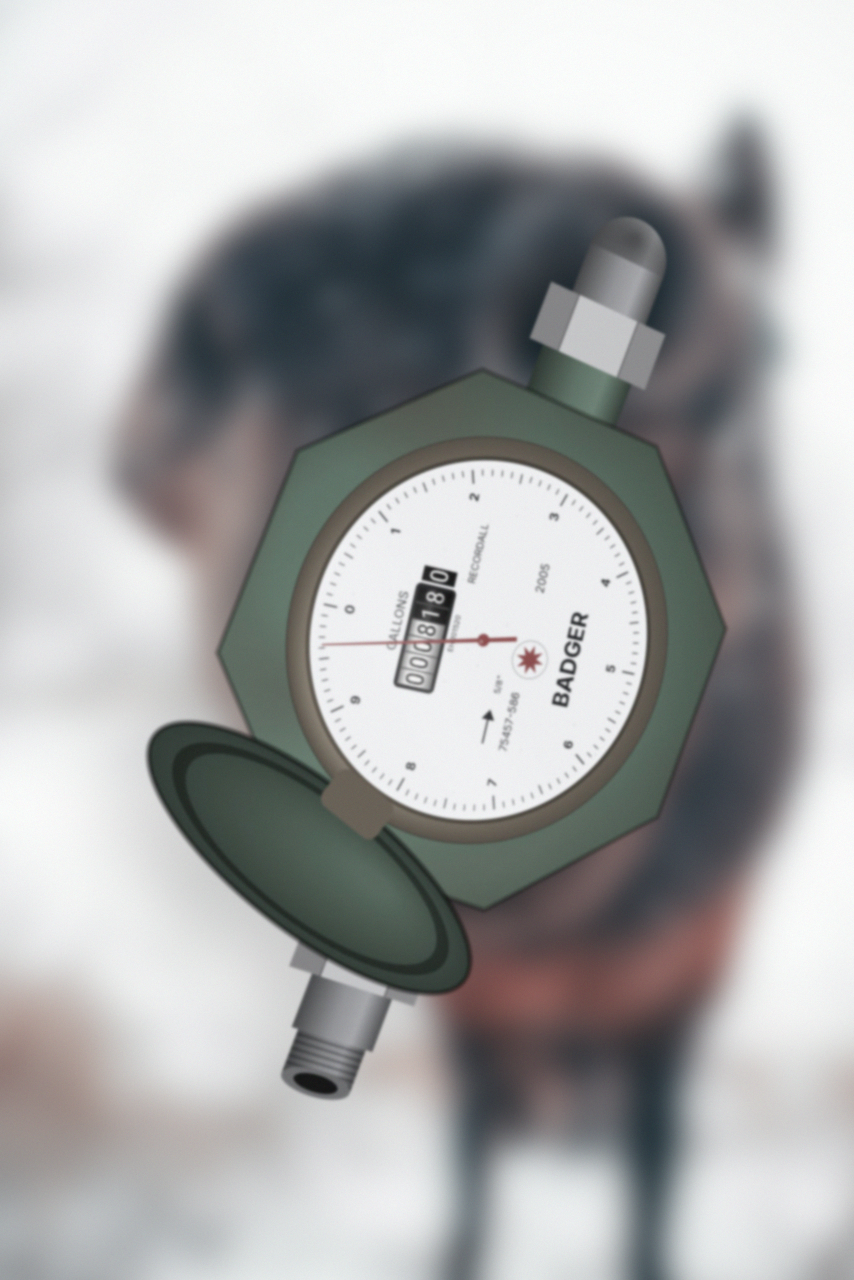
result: 8179.6 gal
